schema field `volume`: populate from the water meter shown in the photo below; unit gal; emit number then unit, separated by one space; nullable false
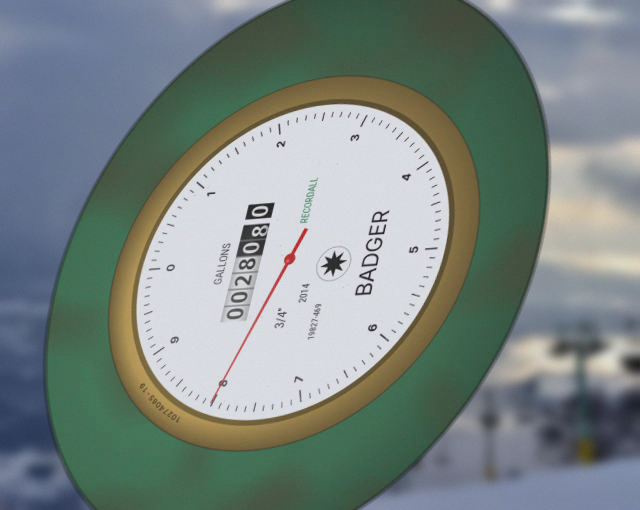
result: 28078.0 gal
